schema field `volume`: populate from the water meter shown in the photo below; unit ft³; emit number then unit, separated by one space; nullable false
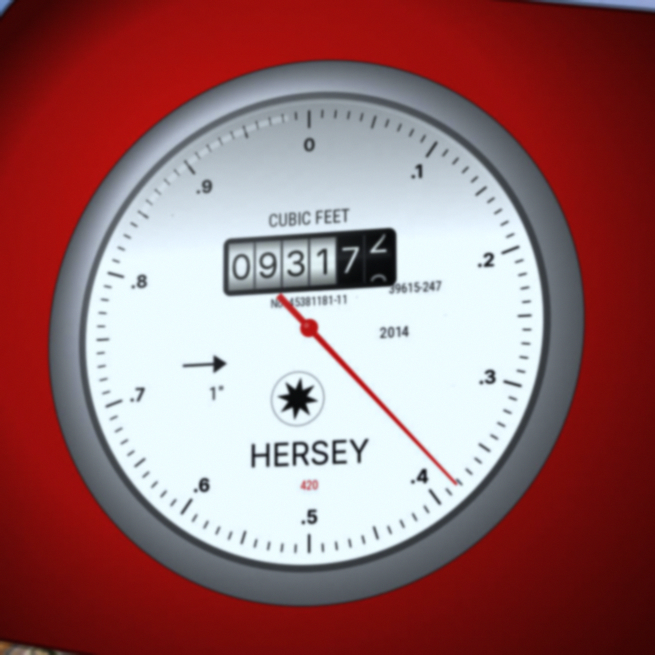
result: 93172.38 ft³
